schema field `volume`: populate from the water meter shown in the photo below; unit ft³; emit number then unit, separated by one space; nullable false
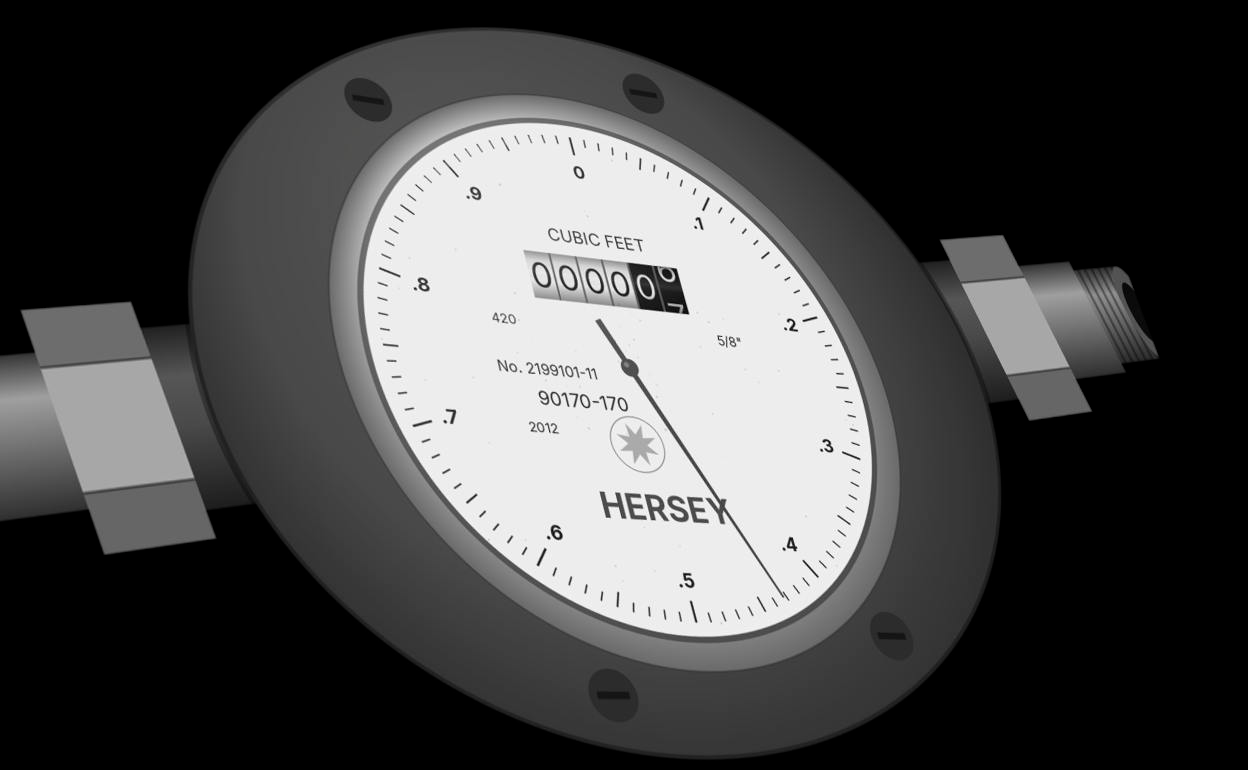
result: 6.43 ft³
